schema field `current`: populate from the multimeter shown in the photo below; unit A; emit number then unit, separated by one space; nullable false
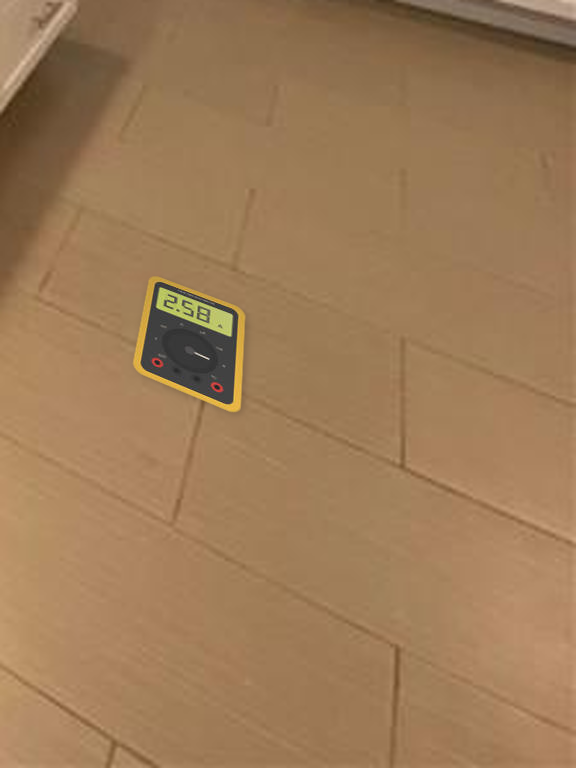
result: 2.58 A
